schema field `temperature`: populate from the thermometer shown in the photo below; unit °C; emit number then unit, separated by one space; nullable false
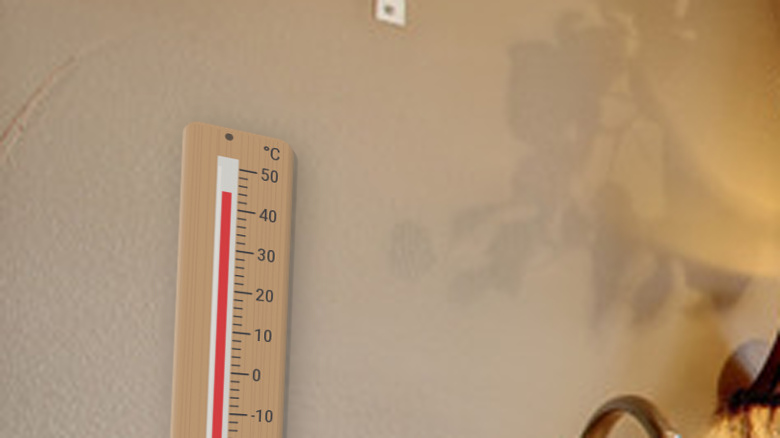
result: 44 °C
